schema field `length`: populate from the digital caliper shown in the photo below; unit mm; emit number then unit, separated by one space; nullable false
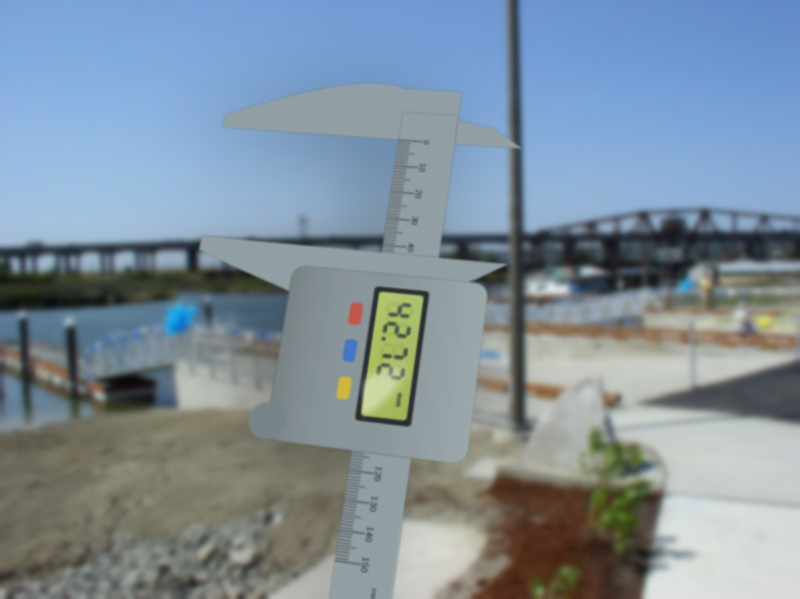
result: 42.72 mm
